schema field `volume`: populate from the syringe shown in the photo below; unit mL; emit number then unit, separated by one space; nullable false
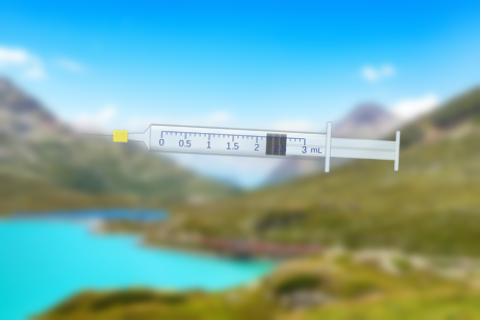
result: 2.2 mL
